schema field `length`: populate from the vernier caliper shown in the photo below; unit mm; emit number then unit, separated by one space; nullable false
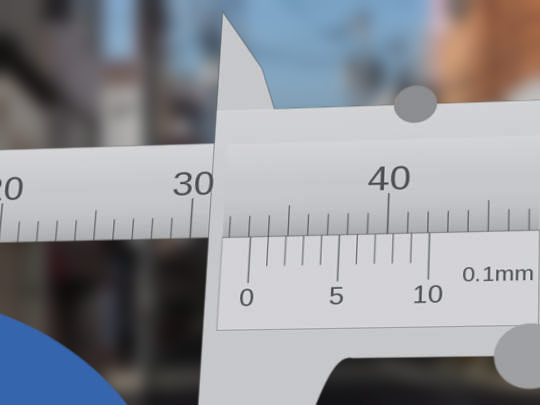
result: 33.1 mm
